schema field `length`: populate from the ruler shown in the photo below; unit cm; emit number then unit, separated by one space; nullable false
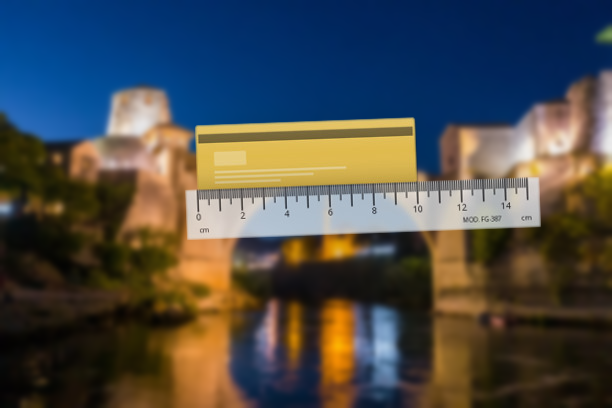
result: 10 cm
